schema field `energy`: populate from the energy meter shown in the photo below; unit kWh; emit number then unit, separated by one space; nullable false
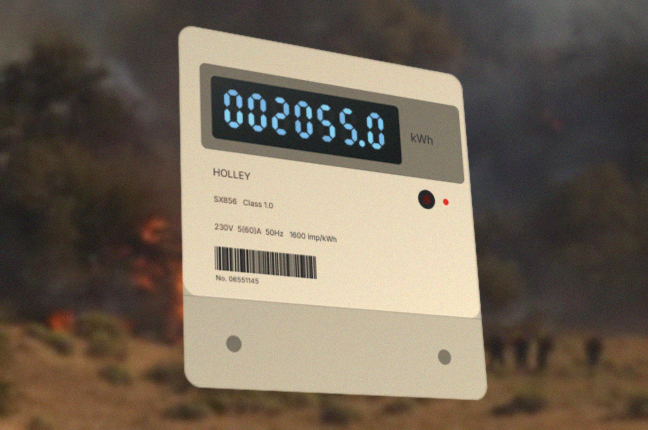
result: 2055.0 kWh
